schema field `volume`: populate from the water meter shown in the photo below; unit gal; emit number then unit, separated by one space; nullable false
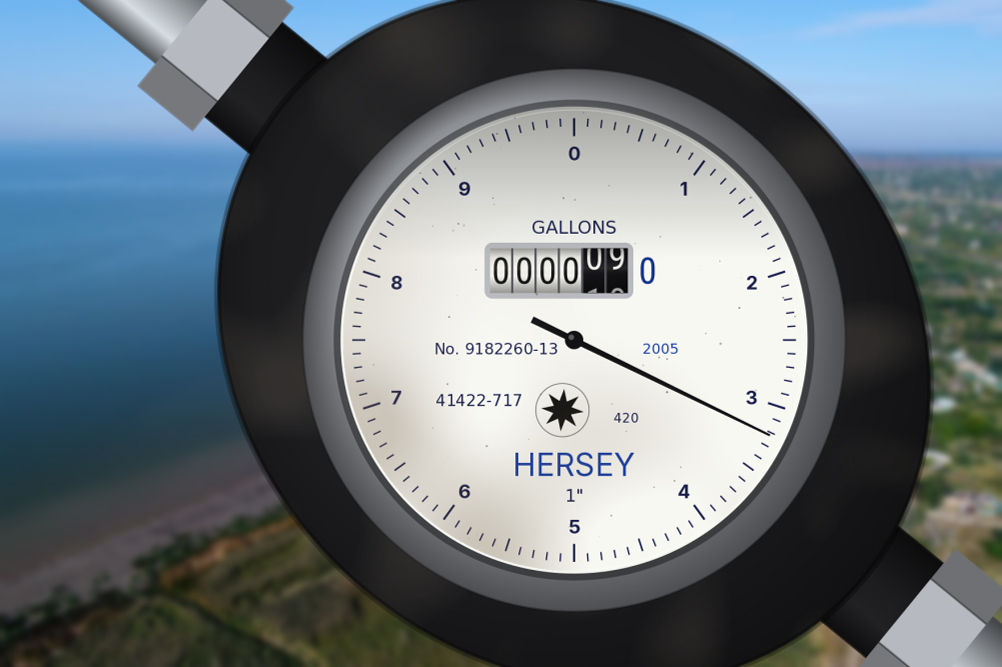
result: 93.2 gal
